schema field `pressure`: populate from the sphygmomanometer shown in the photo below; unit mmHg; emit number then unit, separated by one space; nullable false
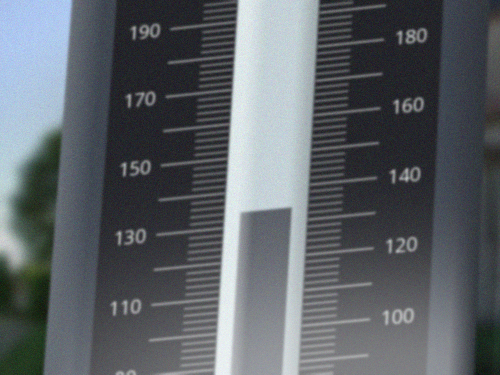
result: 134 mmHg
